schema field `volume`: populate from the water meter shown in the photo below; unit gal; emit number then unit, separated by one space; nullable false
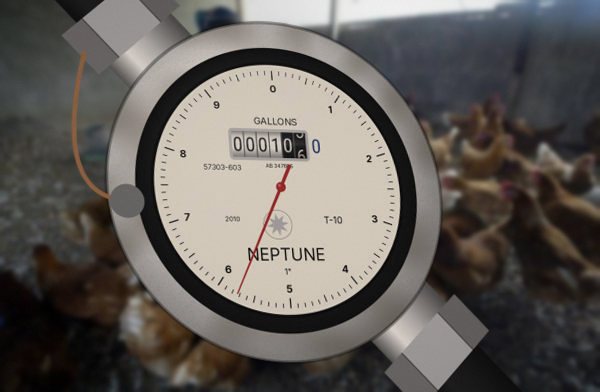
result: 1055.7 gal
